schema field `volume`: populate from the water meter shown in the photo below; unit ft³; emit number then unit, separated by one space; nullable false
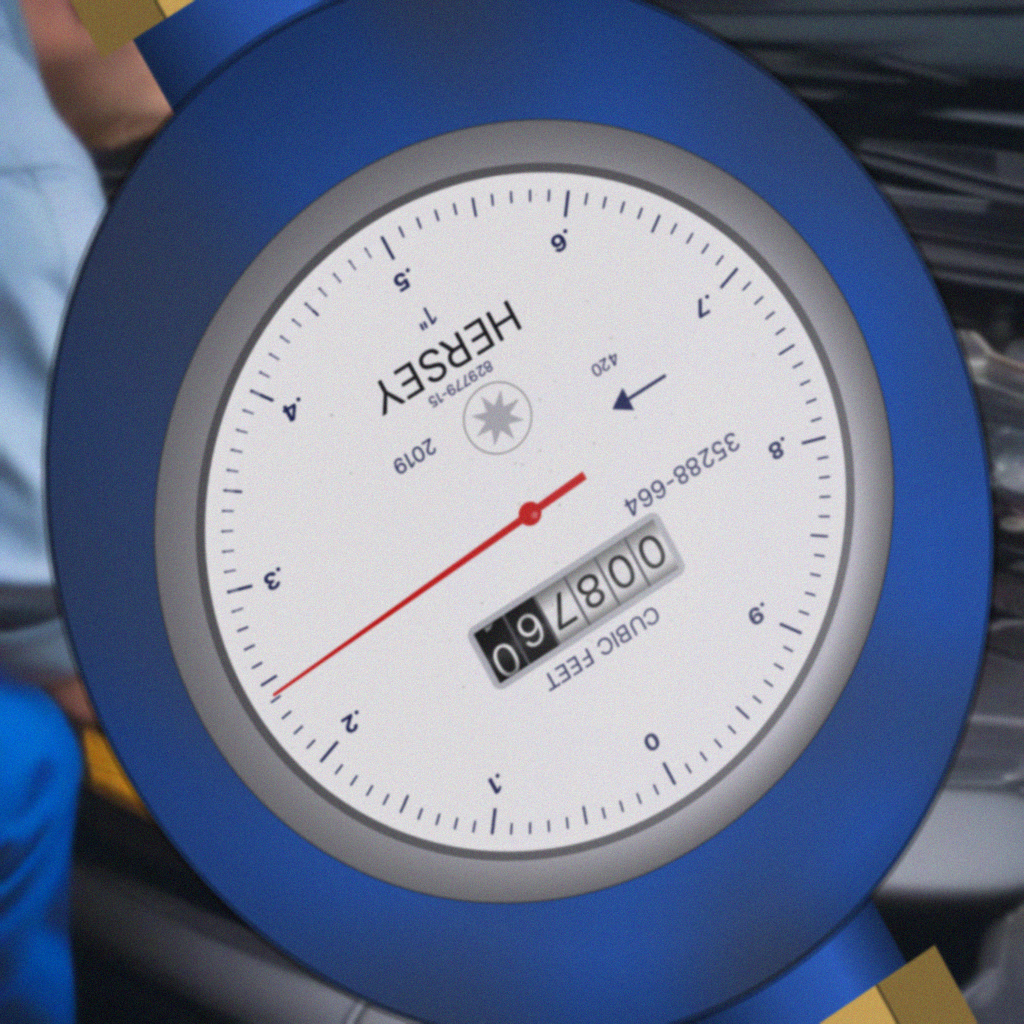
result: 8760.24 ft³
